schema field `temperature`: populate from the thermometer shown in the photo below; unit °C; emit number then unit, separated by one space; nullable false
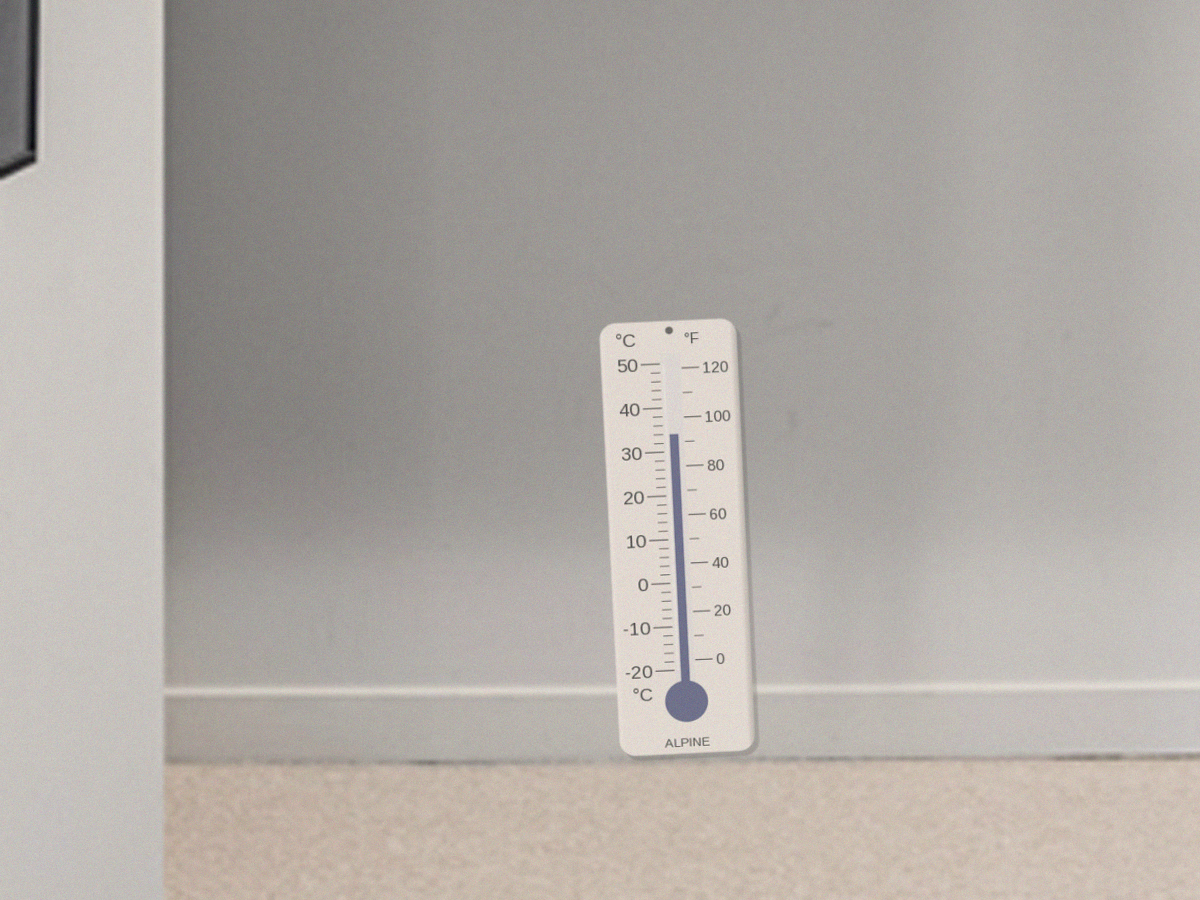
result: 34 °C
